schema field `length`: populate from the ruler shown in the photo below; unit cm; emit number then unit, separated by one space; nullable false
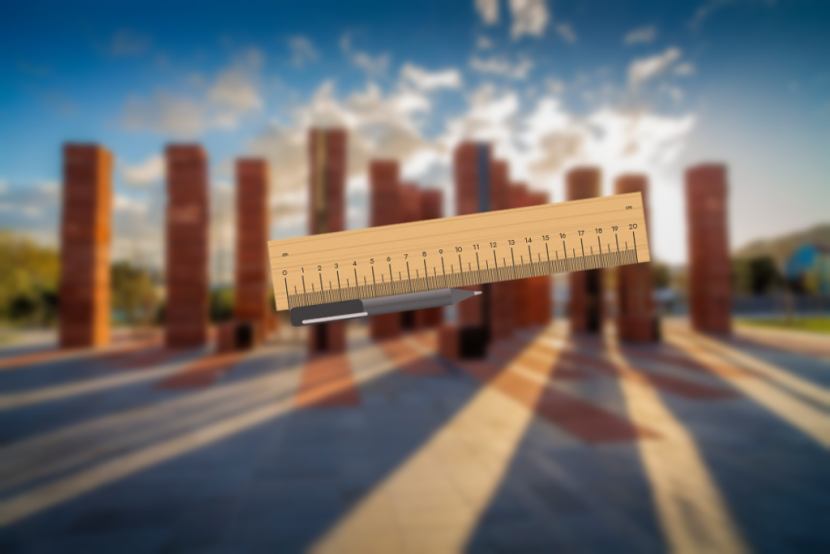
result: 11 cm
